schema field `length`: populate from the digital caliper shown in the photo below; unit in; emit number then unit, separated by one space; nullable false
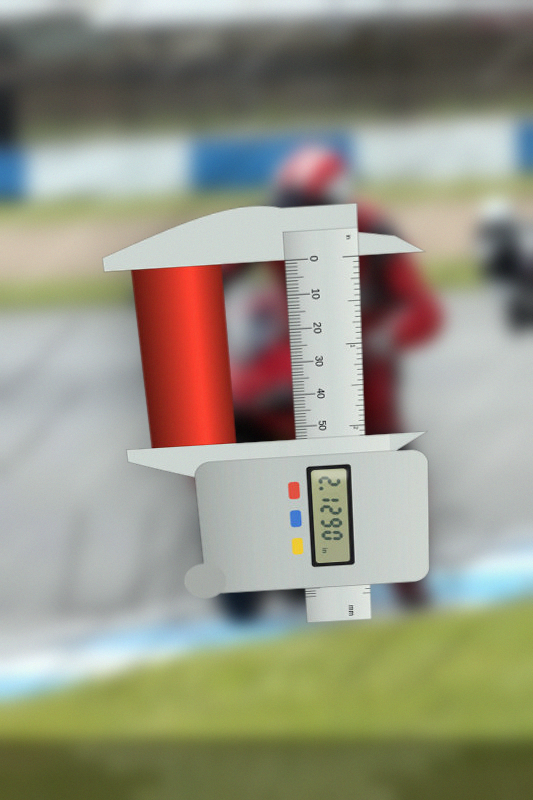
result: 2.1290 in
